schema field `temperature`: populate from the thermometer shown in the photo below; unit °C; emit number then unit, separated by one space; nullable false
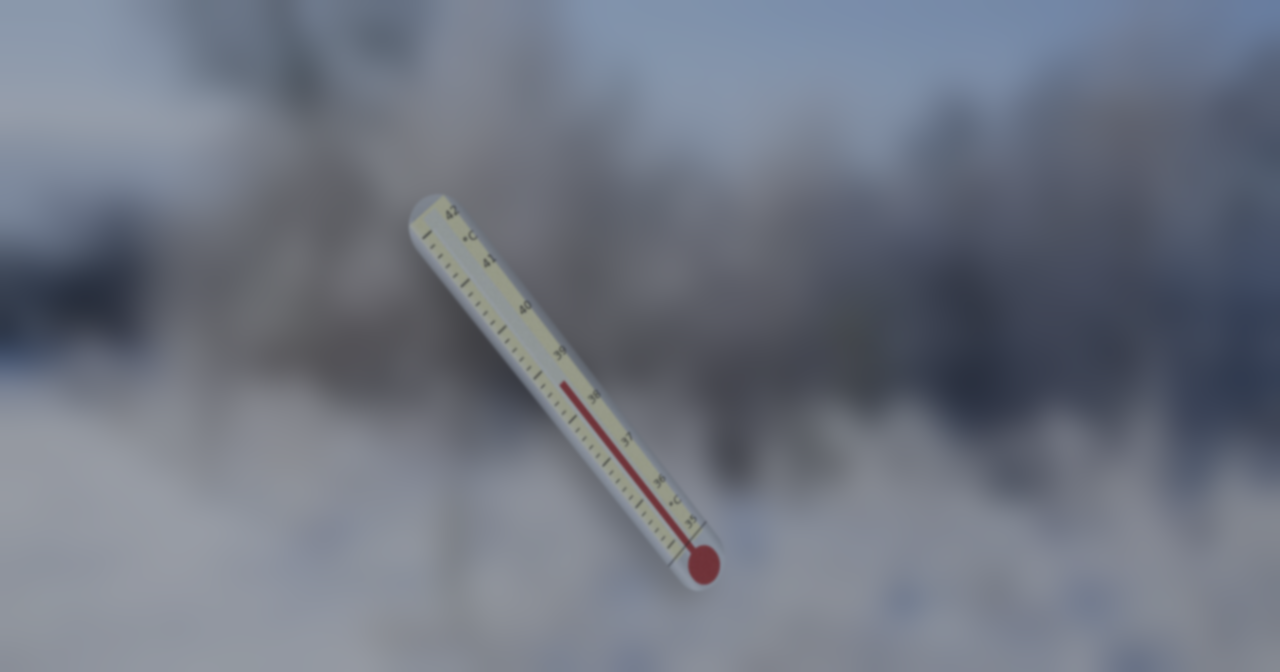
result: 38.6 °C
